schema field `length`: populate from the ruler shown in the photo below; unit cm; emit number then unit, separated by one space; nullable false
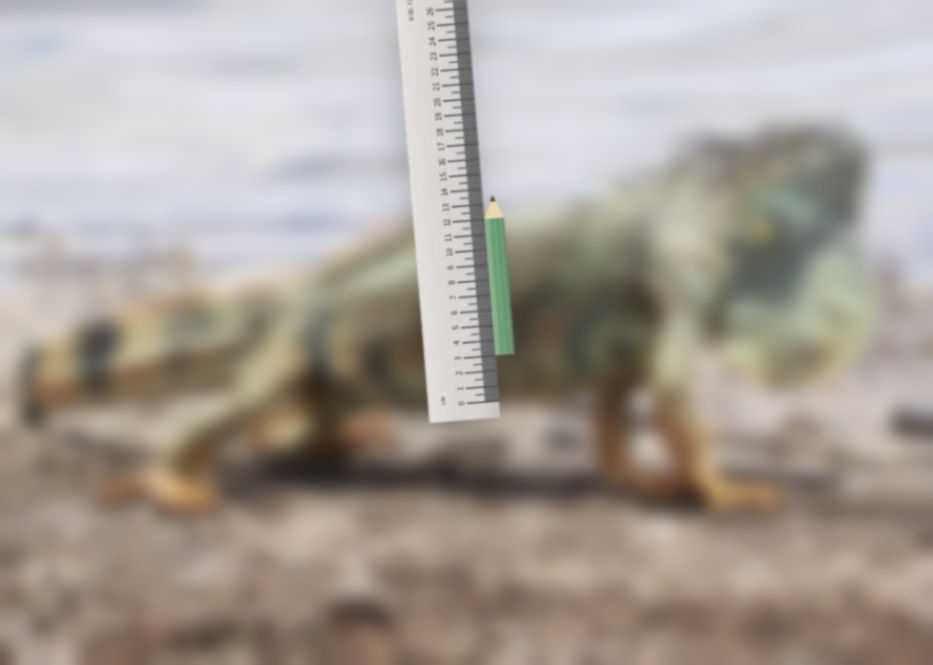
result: 10.5 cm
